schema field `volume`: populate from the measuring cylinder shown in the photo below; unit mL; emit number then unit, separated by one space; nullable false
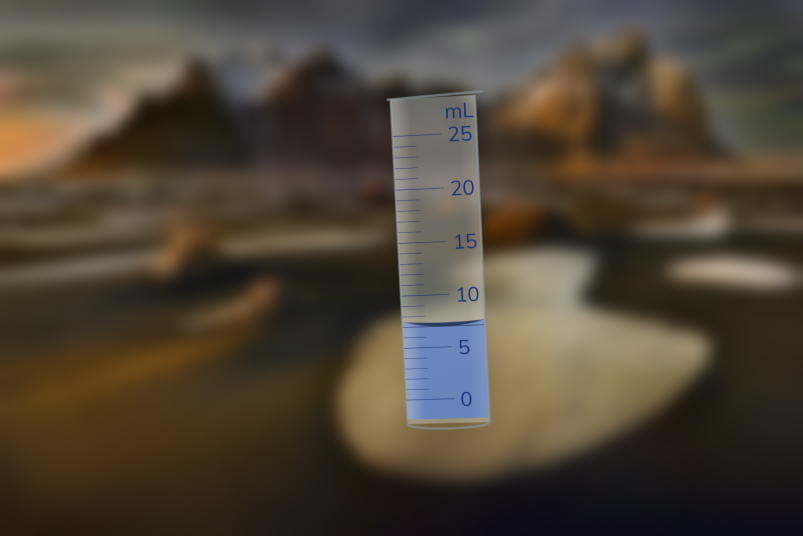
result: 7 mL
